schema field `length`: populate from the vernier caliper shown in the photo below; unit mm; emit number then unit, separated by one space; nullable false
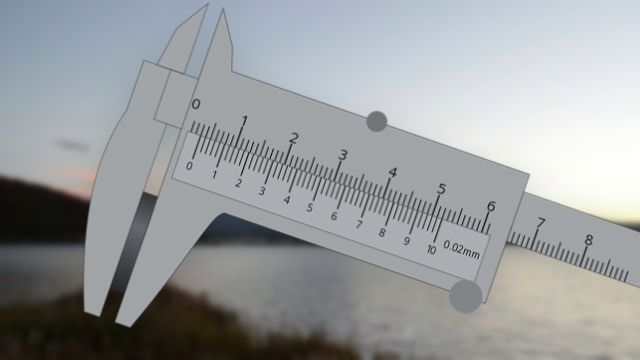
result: 3.0 mm
